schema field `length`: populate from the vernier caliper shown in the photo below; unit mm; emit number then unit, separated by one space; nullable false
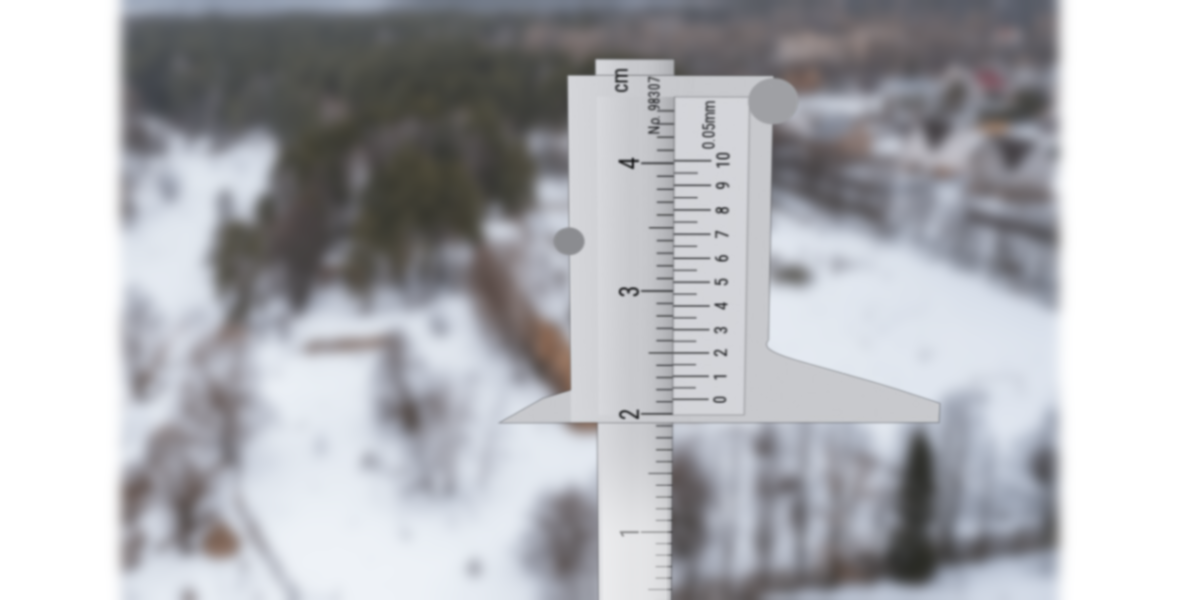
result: 21.2 mm
